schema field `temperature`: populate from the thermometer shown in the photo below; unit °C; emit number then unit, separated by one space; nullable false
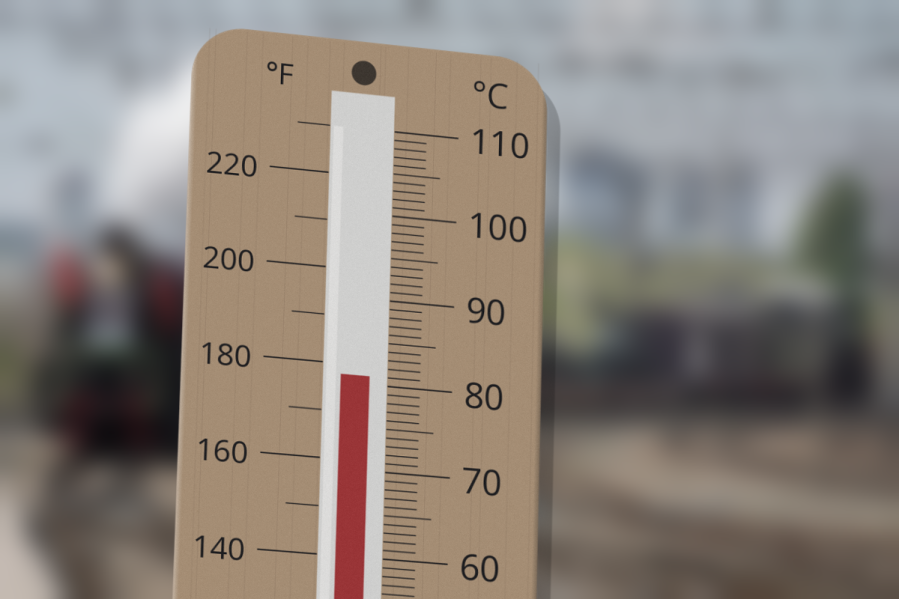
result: 81 °C
